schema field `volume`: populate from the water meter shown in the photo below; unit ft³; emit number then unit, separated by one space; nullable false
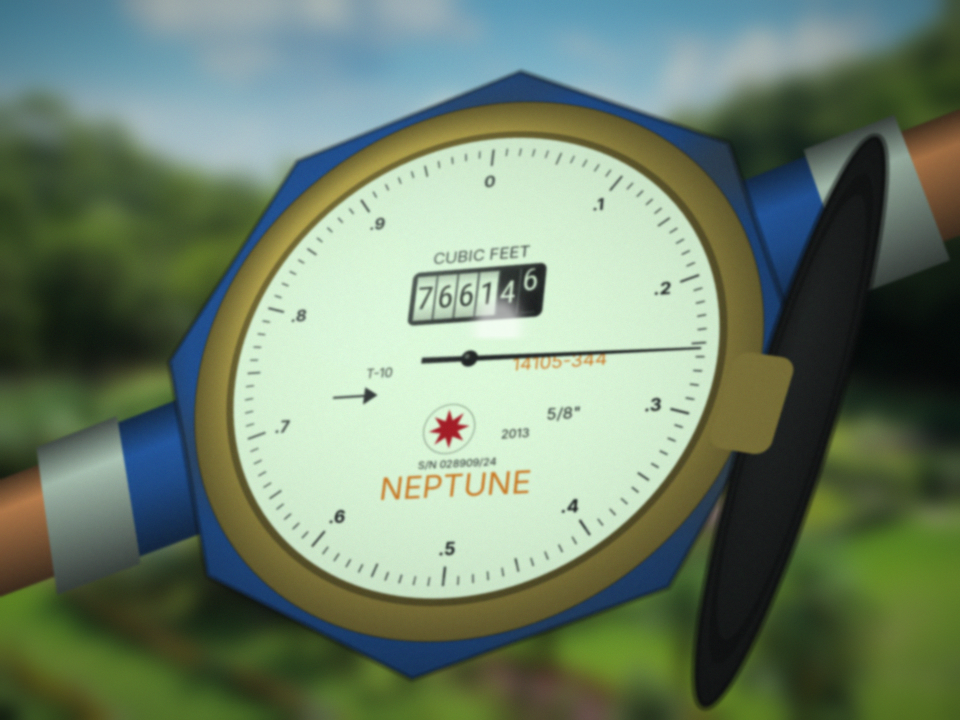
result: 766146.25 ft³
